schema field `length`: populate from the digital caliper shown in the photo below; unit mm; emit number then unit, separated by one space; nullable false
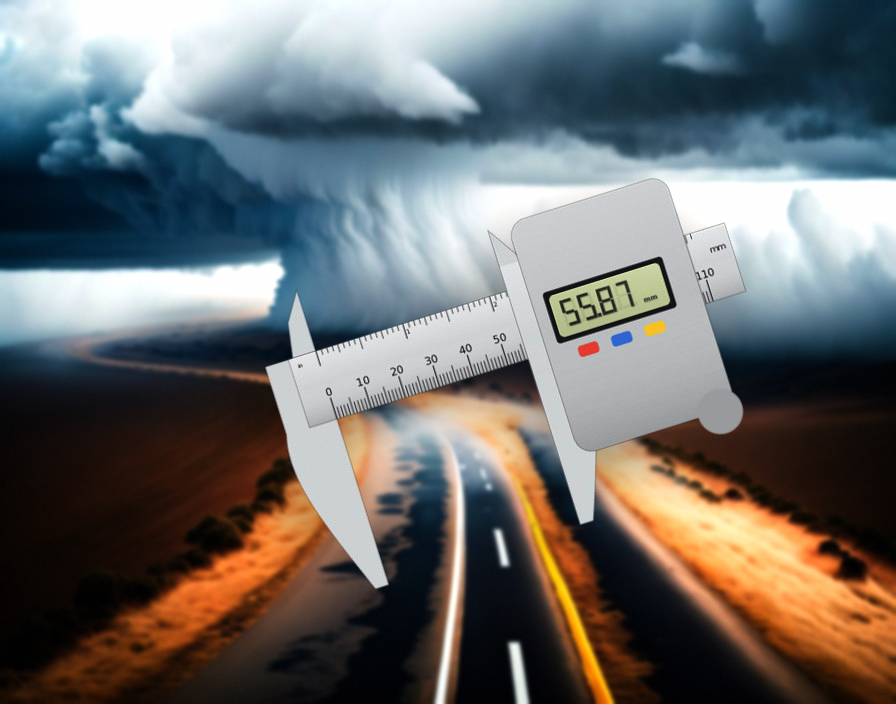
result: 55.87 mm
